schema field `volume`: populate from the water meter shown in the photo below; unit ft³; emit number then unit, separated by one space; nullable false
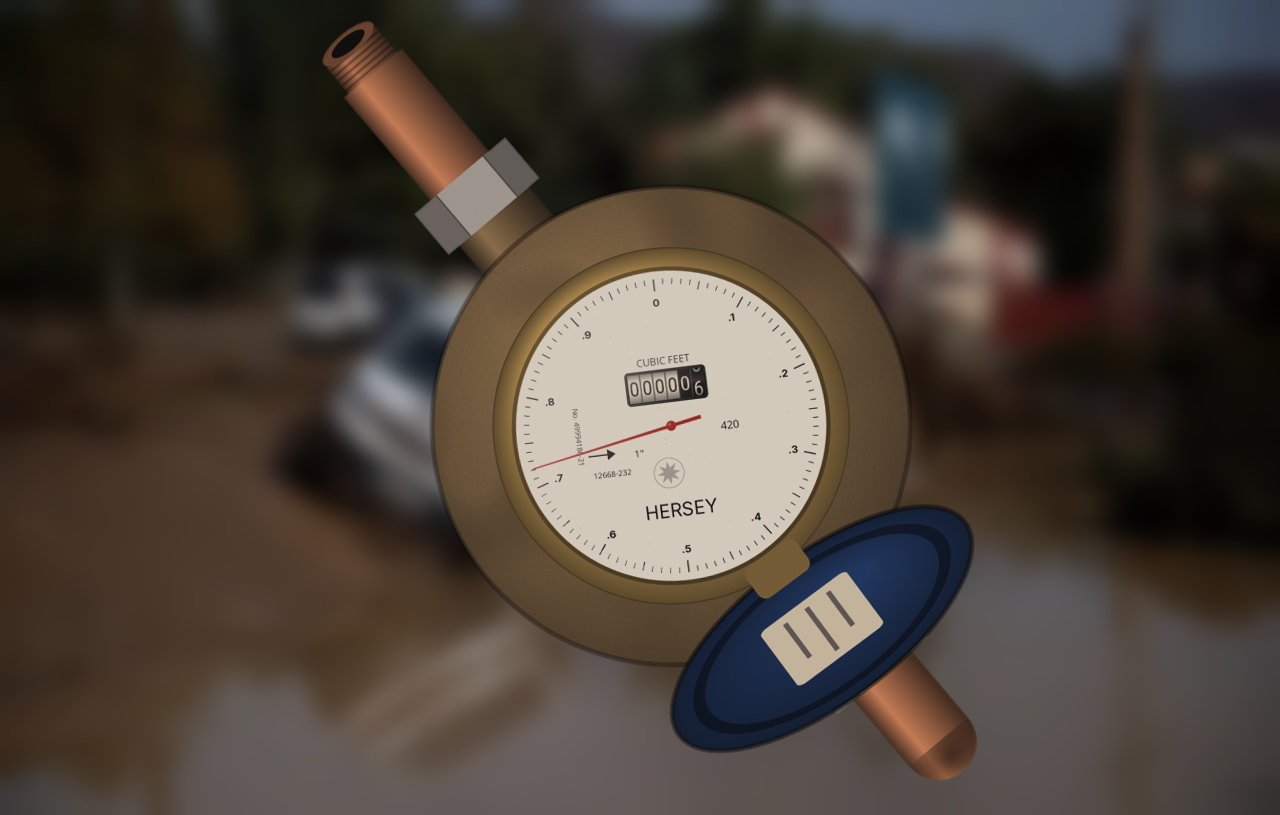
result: 5.72 ft³
